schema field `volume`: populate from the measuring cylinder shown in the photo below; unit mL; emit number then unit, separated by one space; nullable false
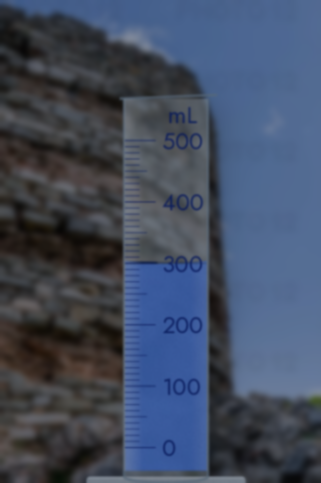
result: 300 mL
